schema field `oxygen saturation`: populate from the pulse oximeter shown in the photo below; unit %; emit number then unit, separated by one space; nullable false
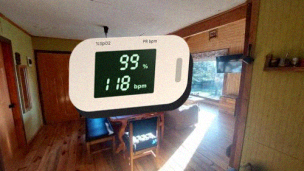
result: 99 %
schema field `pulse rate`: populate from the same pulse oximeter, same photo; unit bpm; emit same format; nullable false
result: 118 bpm
